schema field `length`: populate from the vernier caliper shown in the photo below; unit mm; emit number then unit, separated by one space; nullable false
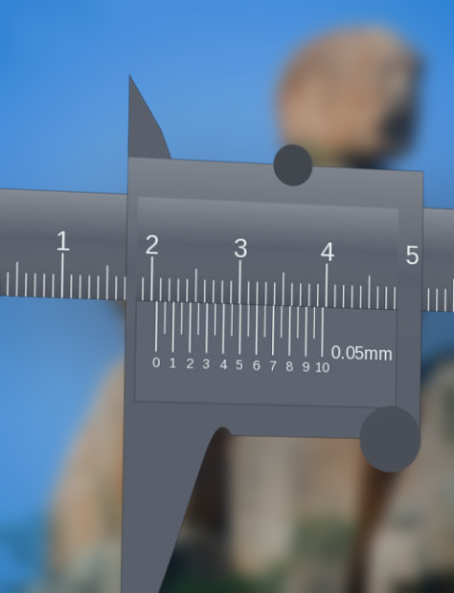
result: 20.6 mm
